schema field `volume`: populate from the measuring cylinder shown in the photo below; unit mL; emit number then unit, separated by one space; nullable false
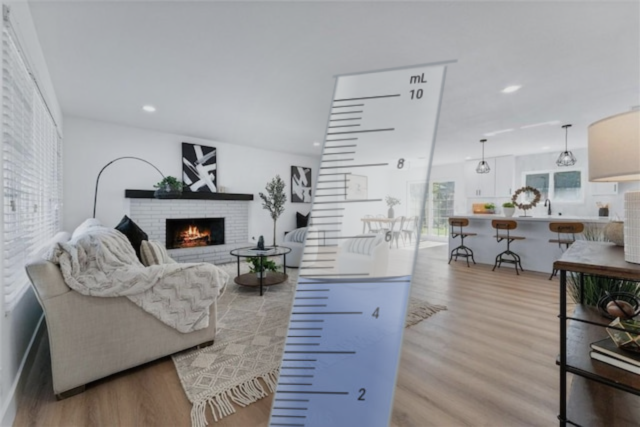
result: 4.8 mL
